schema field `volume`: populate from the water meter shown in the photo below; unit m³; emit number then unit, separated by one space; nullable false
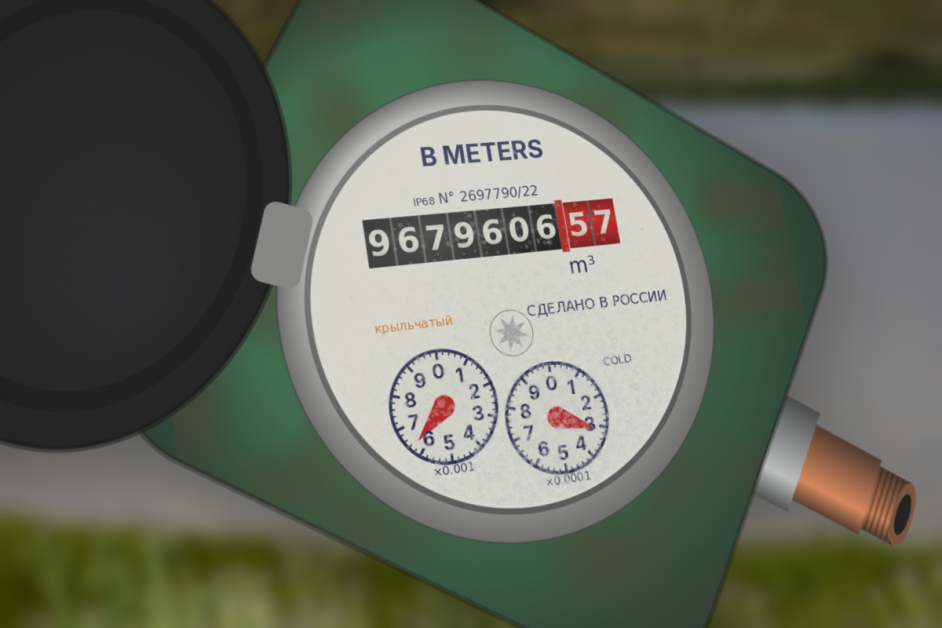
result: 9679606.5763 m³
